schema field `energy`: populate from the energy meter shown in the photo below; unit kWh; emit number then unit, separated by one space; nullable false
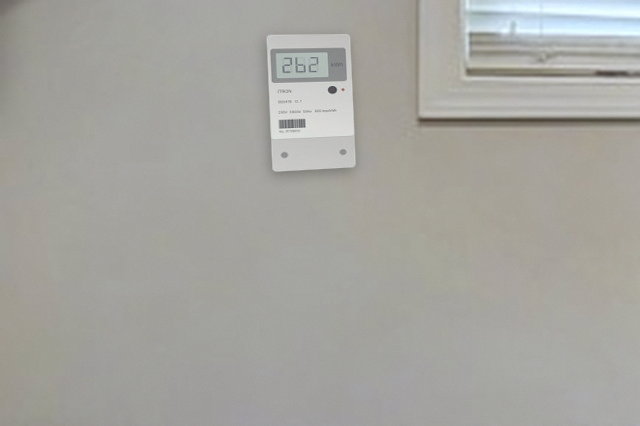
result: 262 kWh
